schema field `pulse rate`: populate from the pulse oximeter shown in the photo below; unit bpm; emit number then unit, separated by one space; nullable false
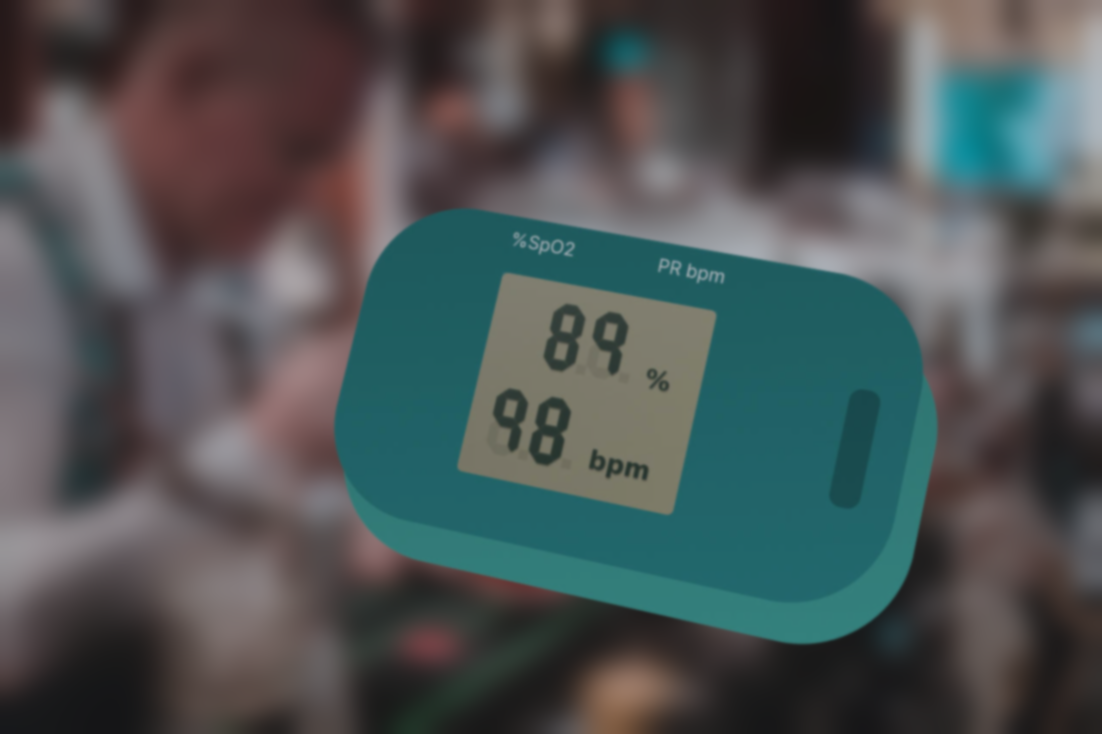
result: 98 bpm
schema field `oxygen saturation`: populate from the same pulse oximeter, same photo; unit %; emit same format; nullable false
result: 89 %
